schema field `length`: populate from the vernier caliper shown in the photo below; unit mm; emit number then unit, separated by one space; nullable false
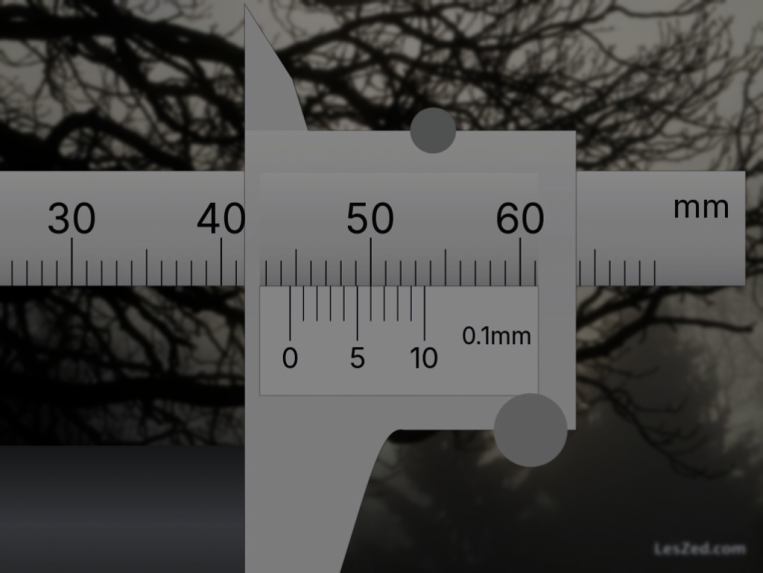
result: 44.6 mm
